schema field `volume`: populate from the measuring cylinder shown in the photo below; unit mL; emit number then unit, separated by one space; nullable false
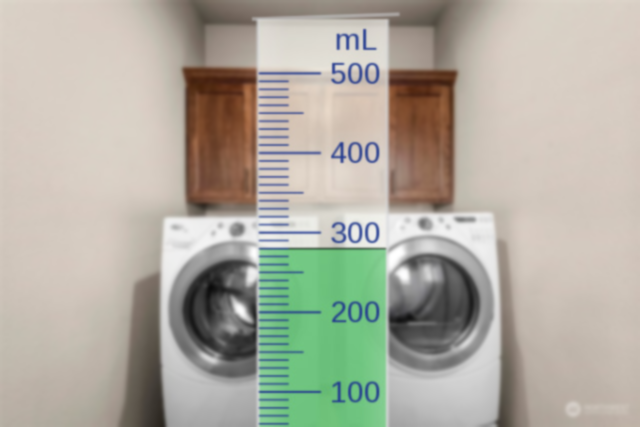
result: 280 mL
